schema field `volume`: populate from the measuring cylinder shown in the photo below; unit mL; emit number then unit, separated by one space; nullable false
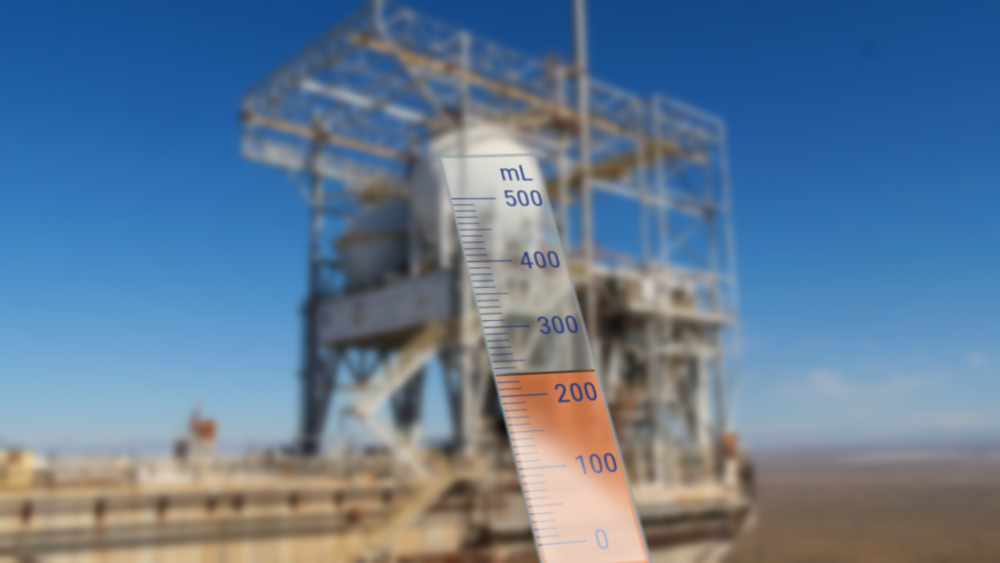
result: 230 mL
